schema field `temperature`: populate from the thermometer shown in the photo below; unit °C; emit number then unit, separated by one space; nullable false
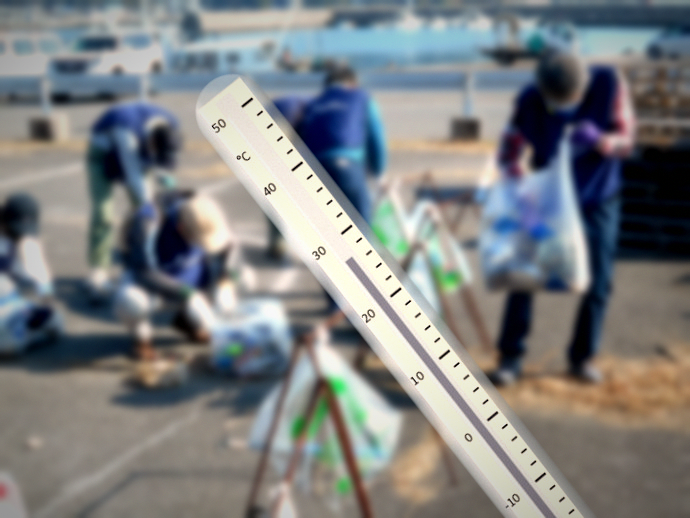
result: 27 °C
